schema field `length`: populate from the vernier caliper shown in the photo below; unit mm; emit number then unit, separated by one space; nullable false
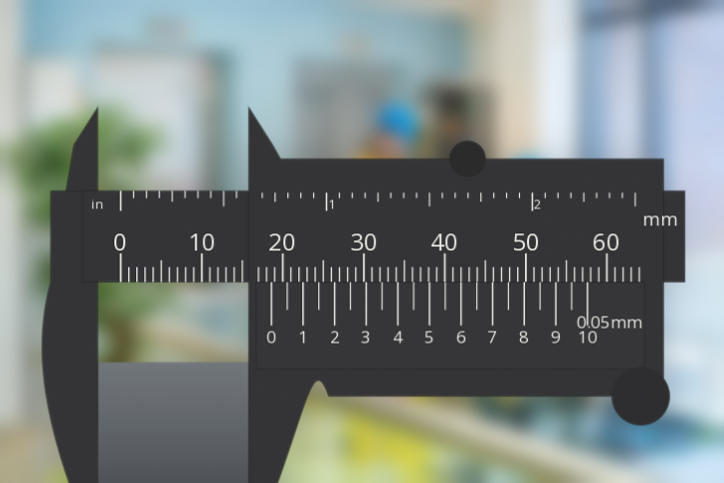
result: 18.6 mm
